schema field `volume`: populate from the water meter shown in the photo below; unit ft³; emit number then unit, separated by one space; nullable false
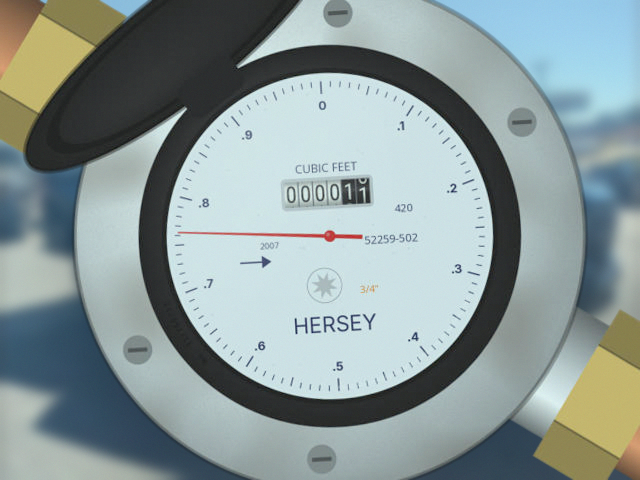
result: 10.76 ft³
